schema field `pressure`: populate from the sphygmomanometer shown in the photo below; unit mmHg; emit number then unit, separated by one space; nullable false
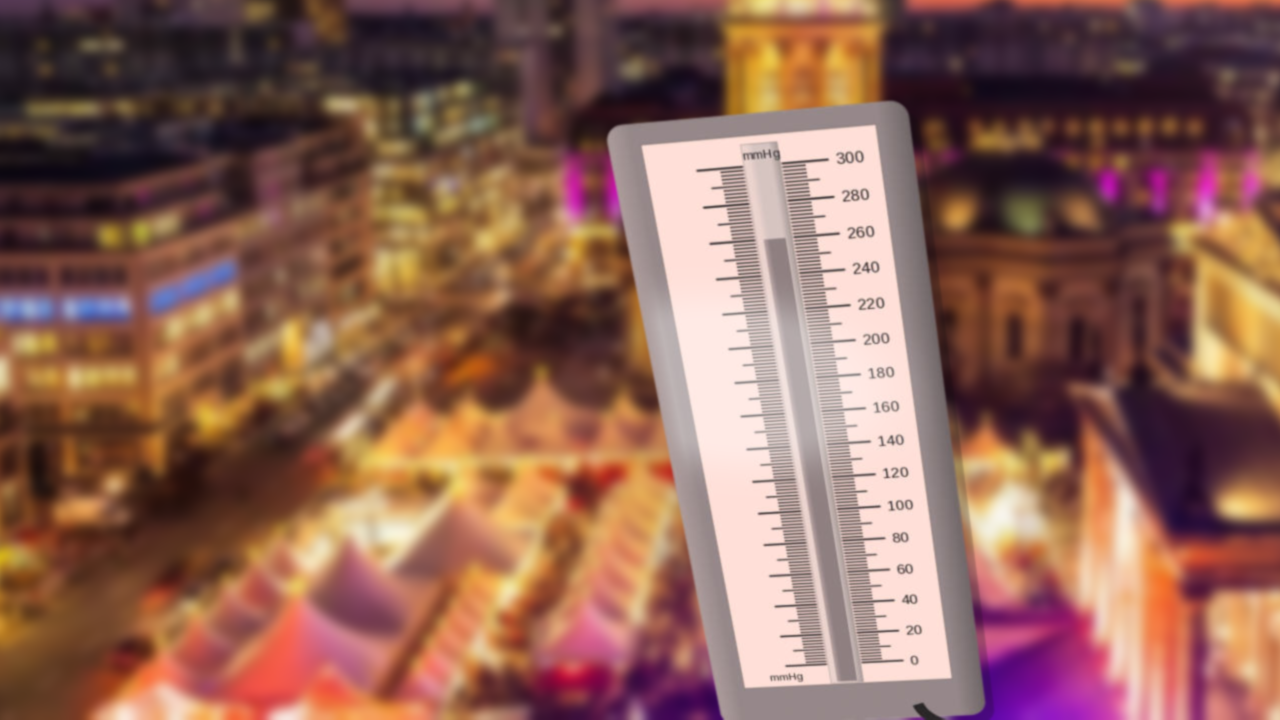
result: 260 mmHg
